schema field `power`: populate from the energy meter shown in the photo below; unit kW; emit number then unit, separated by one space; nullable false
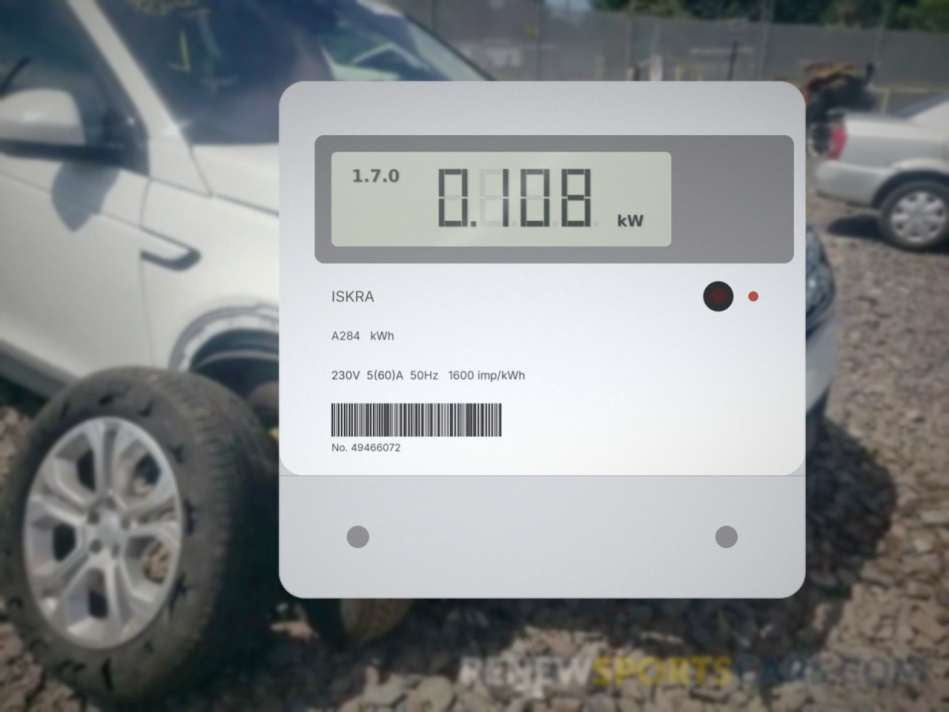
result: 0.108 kW
